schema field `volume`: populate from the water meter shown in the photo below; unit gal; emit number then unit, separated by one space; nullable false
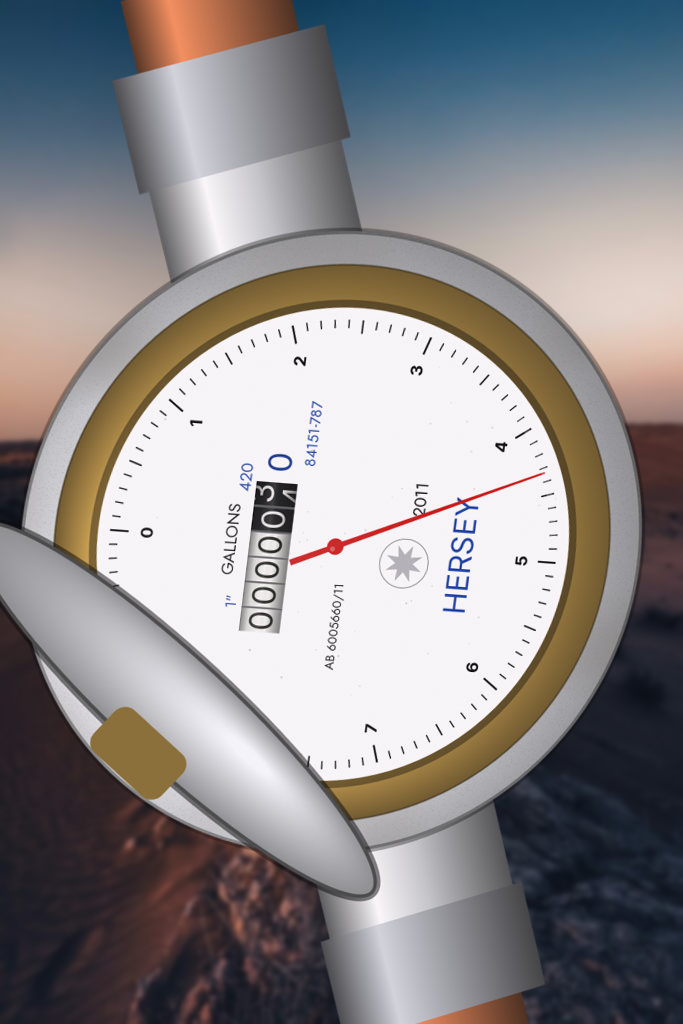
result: 34.3 gal
